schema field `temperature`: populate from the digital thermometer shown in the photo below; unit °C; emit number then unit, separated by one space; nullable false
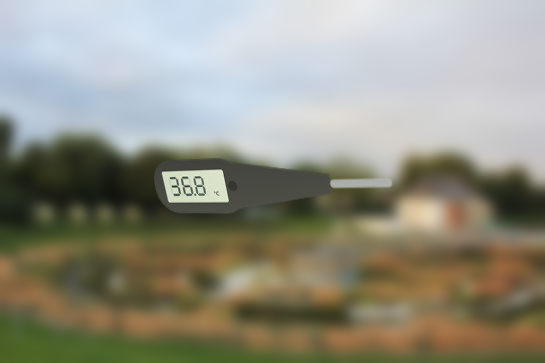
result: 36.8 °C
